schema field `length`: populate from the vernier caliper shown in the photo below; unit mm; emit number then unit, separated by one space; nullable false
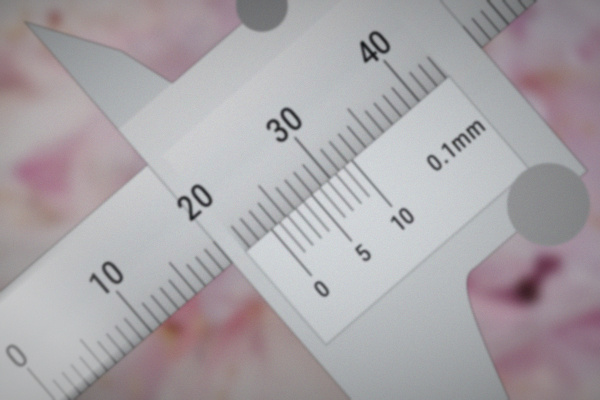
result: 23.4 mm
